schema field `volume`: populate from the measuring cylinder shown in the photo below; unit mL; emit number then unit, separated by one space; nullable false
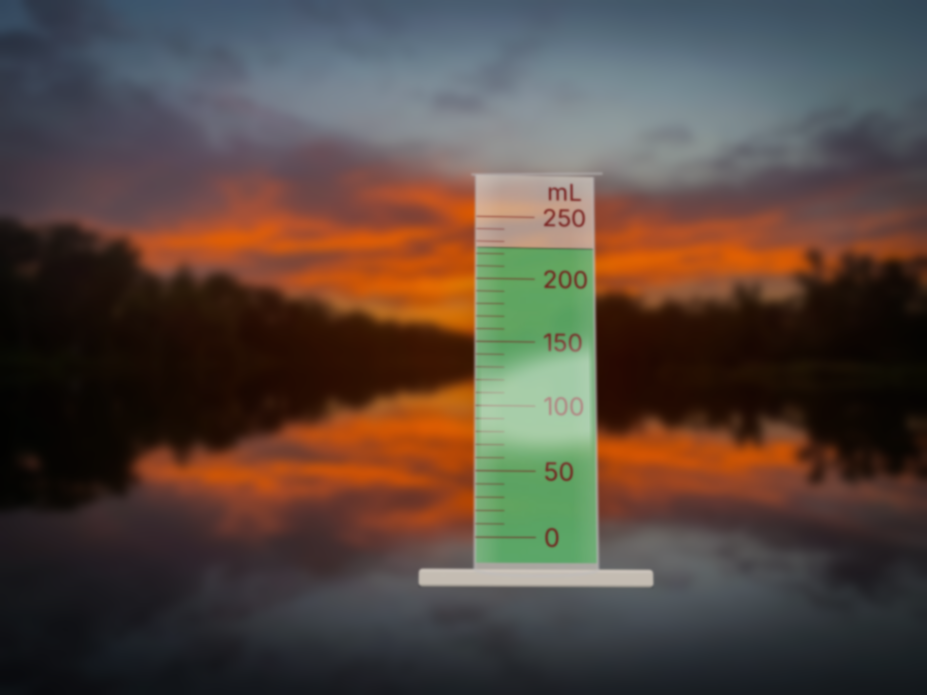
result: 225 mL
